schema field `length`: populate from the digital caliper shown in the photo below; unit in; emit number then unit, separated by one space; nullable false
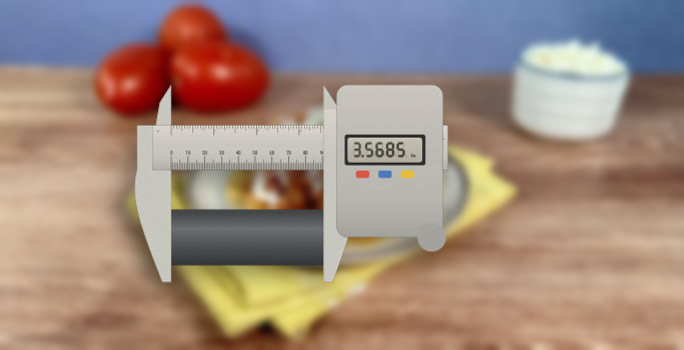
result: 3.5685 in
